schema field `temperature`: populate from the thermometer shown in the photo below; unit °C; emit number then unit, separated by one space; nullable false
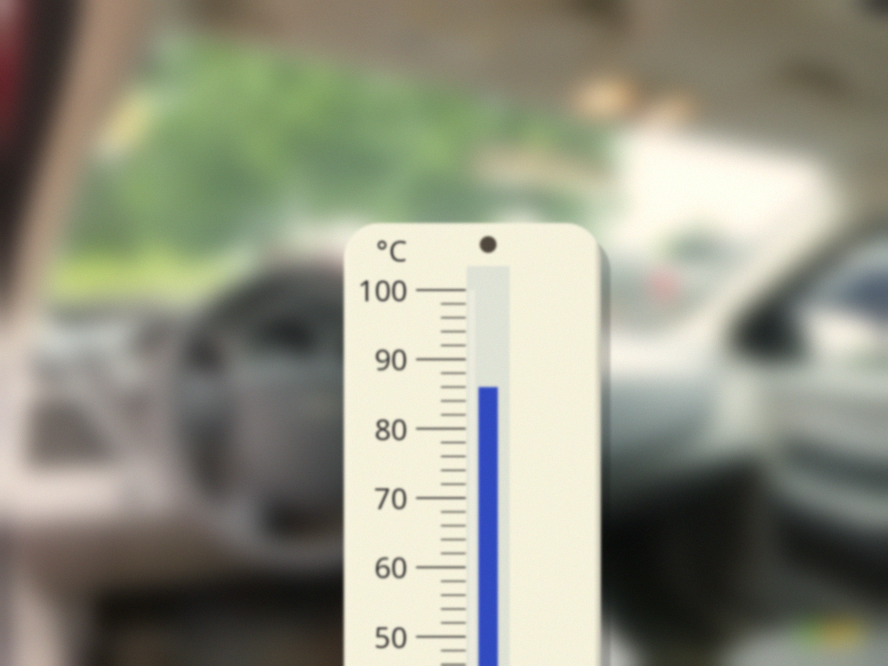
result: 86 °C
